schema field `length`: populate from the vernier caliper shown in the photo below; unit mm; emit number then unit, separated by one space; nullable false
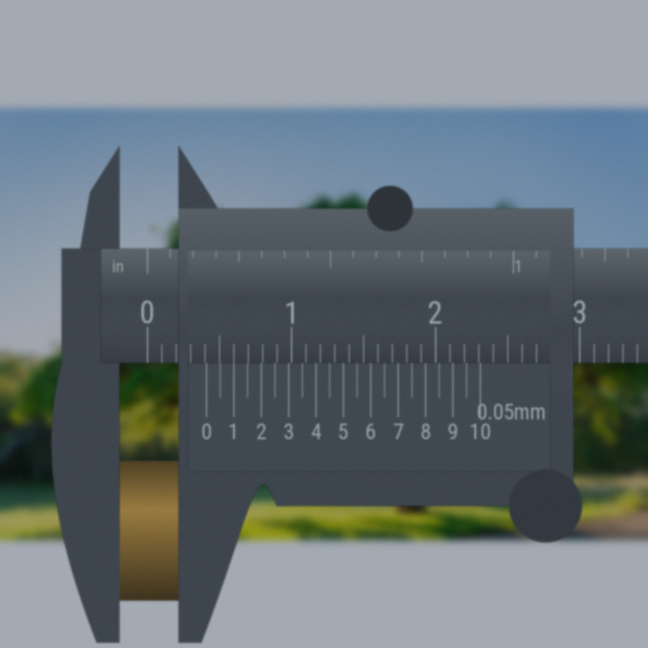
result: 4.1 mm
